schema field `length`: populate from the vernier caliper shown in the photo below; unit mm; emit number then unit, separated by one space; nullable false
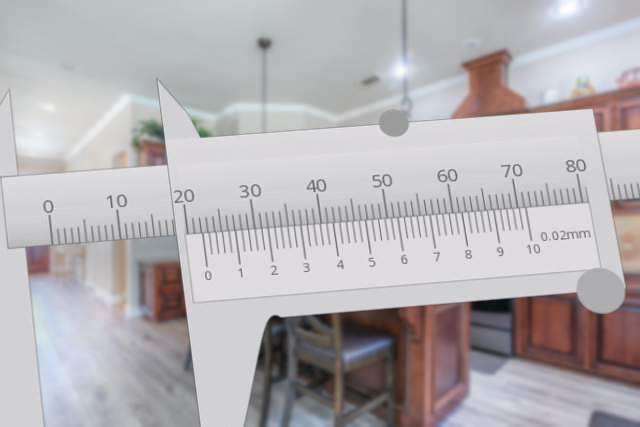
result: 22.2 mm
